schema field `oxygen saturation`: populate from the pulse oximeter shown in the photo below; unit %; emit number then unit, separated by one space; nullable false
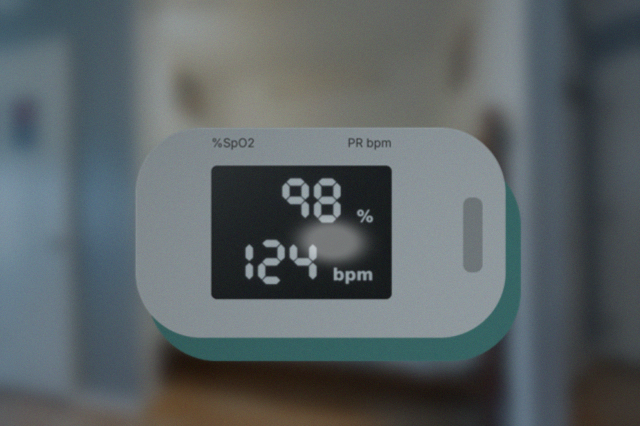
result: 98 %
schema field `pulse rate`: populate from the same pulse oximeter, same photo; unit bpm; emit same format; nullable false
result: 124 bpm
